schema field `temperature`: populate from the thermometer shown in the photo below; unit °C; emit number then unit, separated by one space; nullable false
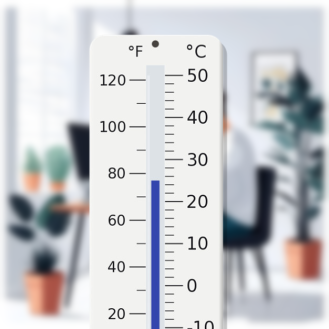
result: 25 °C
